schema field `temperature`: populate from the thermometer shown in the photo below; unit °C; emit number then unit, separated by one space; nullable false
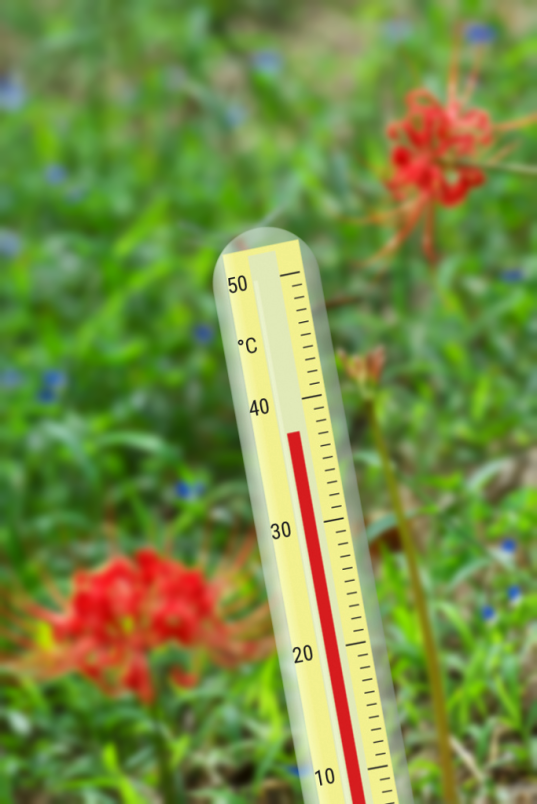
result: 37.5 °C
